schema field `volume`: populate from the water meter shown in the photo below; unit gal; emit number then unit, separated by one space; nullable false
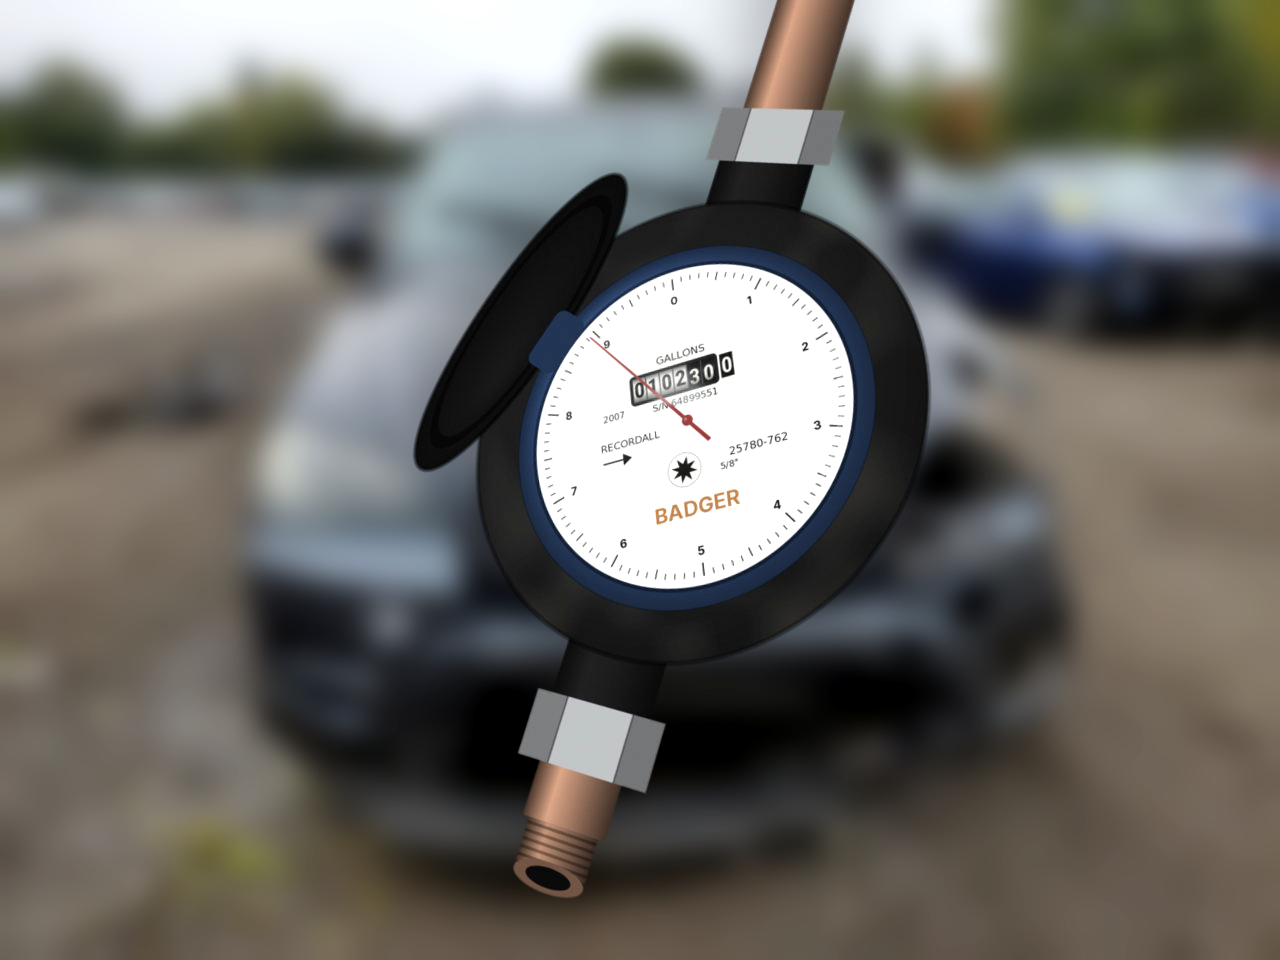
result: 102298.9 gal
